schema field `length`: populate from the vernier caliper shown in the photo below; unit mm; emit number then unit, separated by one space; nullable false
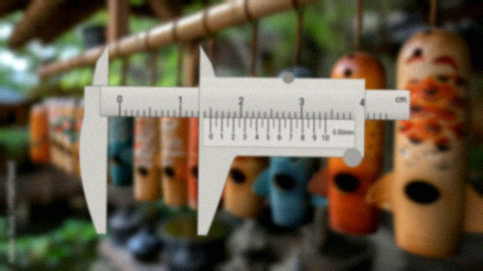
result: 15.0 mm
